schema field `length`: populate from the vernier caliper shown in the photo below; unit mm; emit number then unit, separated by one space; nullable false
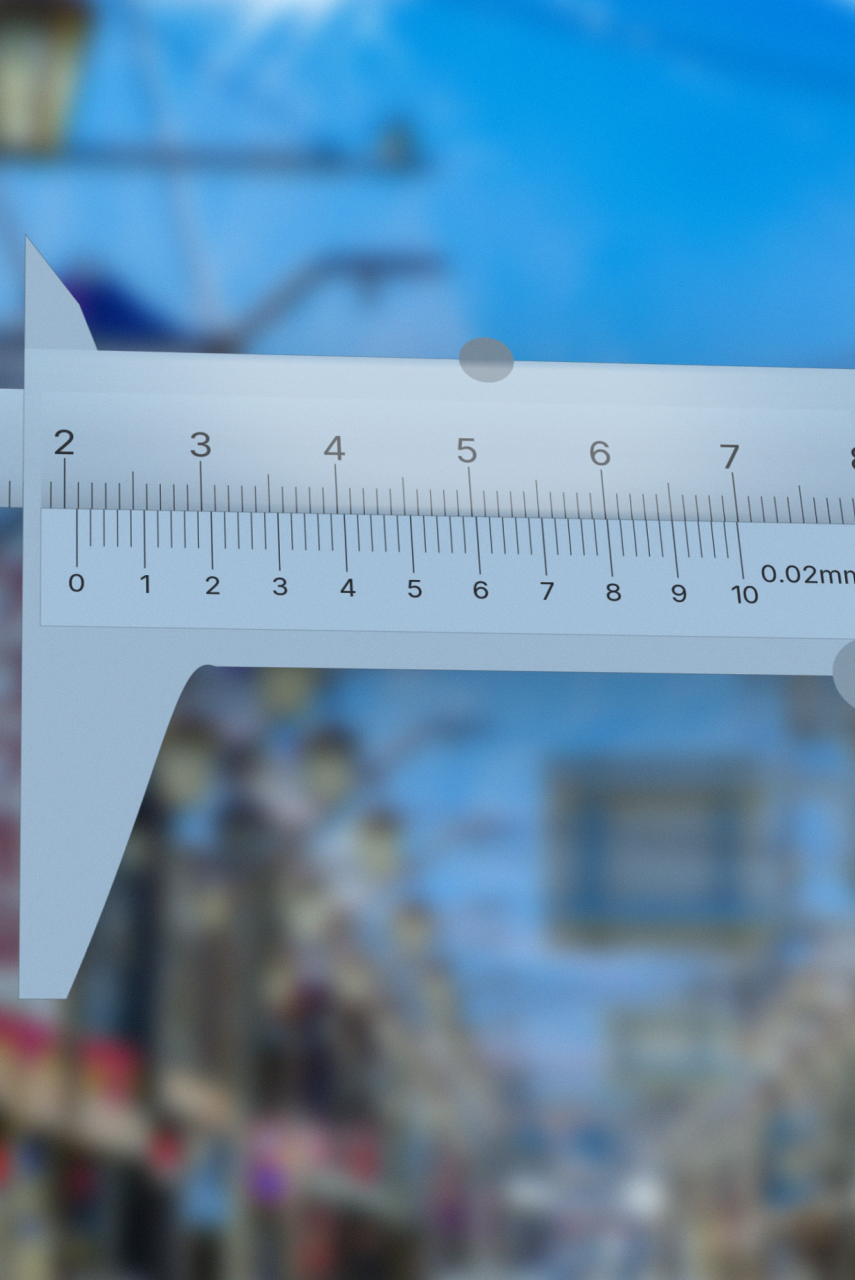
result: 20.9 mm
